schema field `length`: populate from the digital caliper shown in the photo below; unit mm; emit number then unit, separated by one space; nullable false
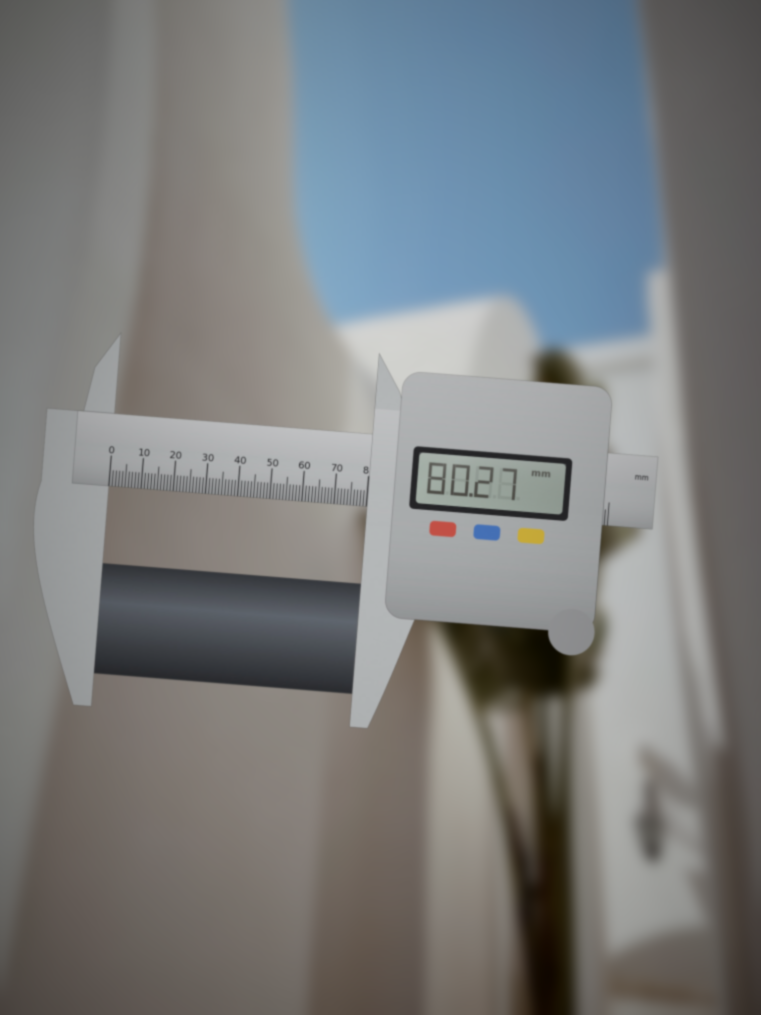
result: 80.27 mm
